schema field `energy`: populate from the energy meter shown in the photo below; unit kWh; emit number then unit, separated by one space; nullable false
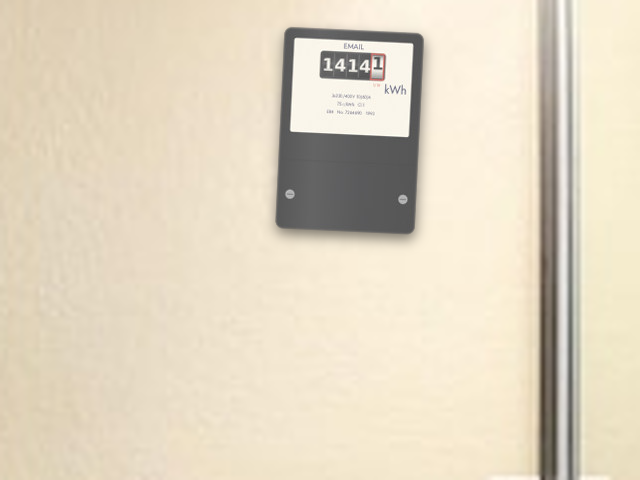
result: 1414.1 kWh
